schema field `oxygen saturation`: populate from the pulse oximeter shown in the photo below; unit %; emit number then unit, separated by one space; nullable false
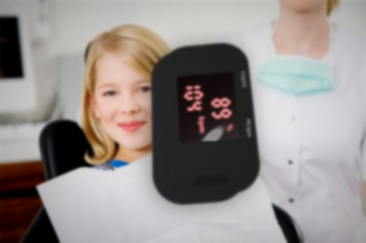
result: 89 %
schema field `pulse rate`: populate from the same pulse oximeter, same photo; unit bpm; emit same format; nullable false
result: 104 bpm
